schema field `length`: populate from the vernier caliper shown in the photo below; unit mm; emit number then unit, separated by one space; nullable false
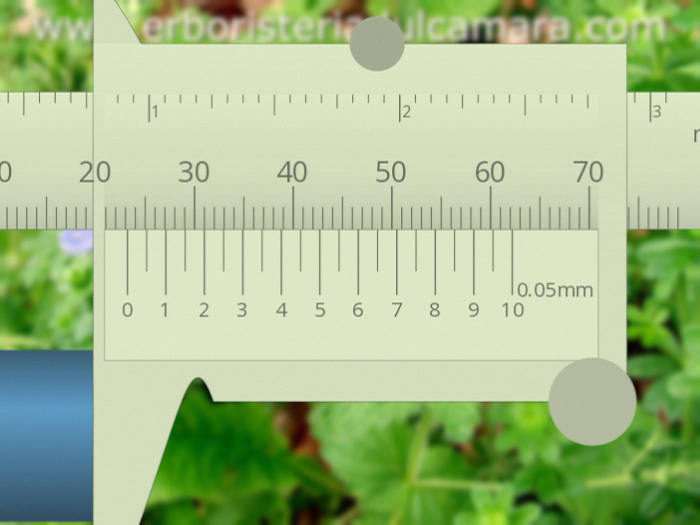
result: 23.2 mm
